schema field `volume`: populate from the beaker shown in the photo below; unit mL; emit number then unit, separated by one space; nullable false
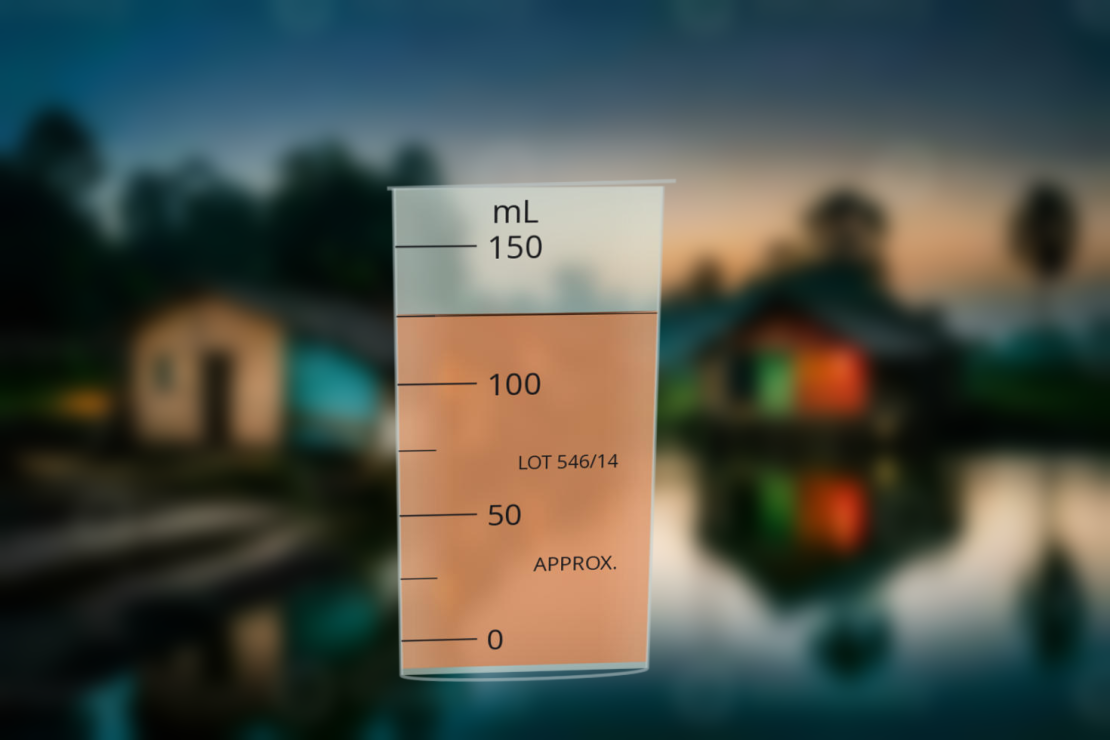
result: 125 mL
